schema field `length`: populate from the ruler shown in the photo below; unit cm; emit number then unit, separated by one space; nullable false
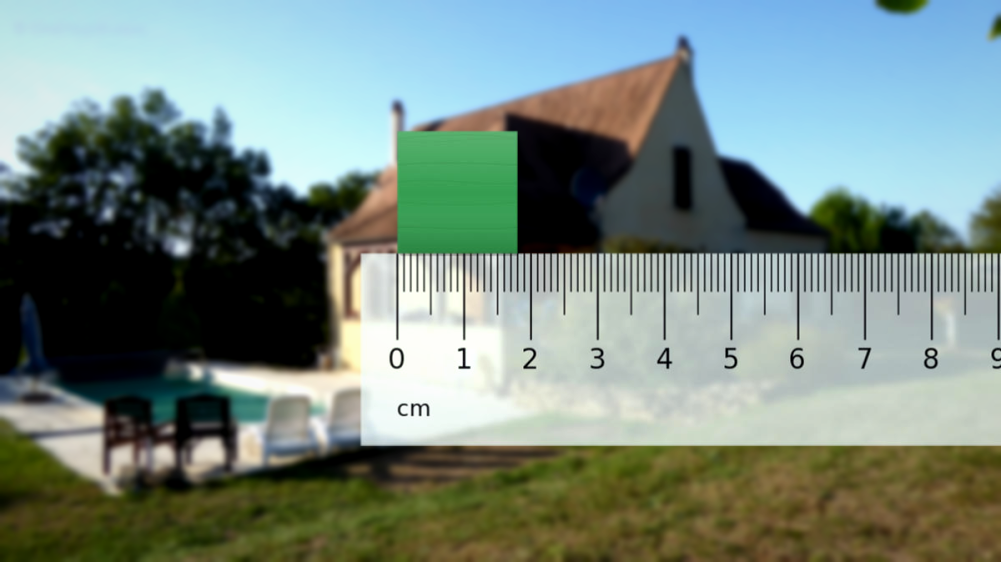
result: 1.8 cm
